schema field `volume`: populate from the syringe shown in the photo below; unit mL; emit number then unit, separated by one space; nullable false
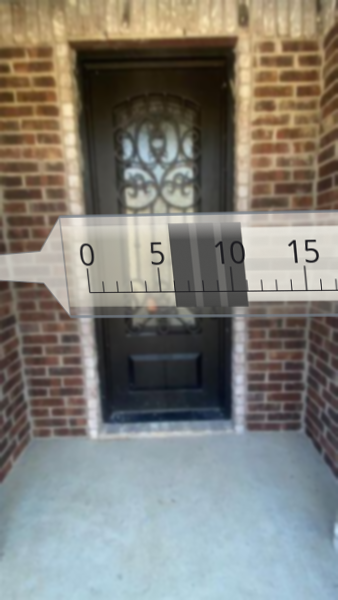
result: 6 mL
